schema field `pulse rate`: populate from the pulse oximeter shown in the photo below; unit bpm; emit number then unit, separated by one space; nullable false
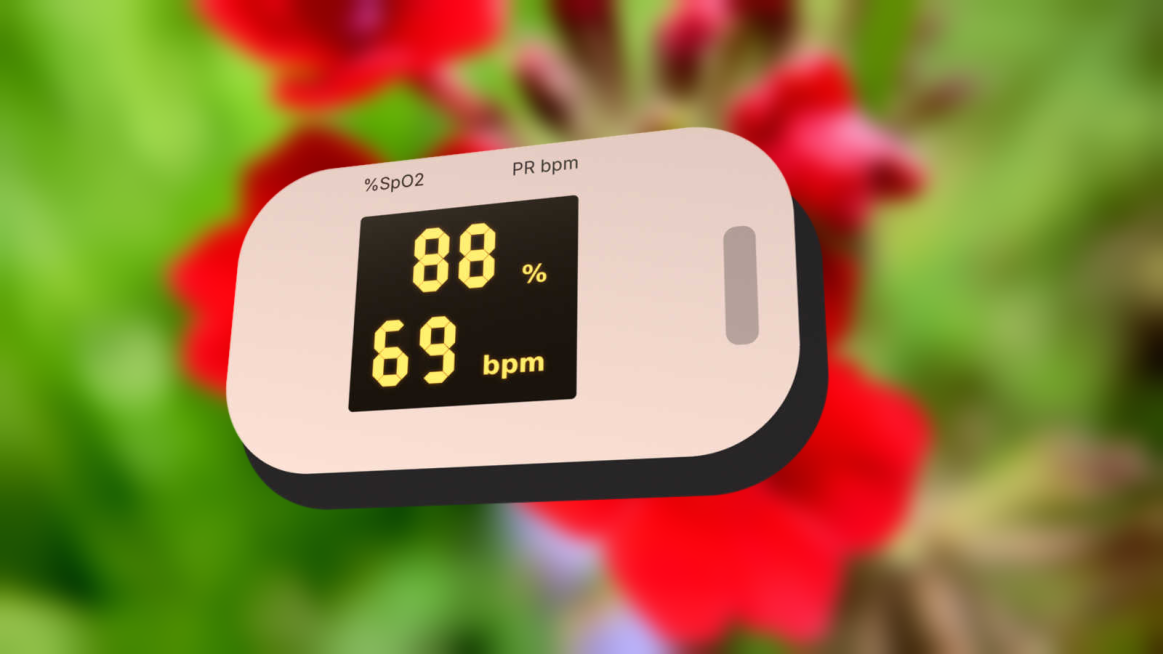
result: 69 bpm
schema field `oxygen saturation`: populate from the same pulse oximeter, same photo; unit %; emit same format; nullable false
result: 88 %
